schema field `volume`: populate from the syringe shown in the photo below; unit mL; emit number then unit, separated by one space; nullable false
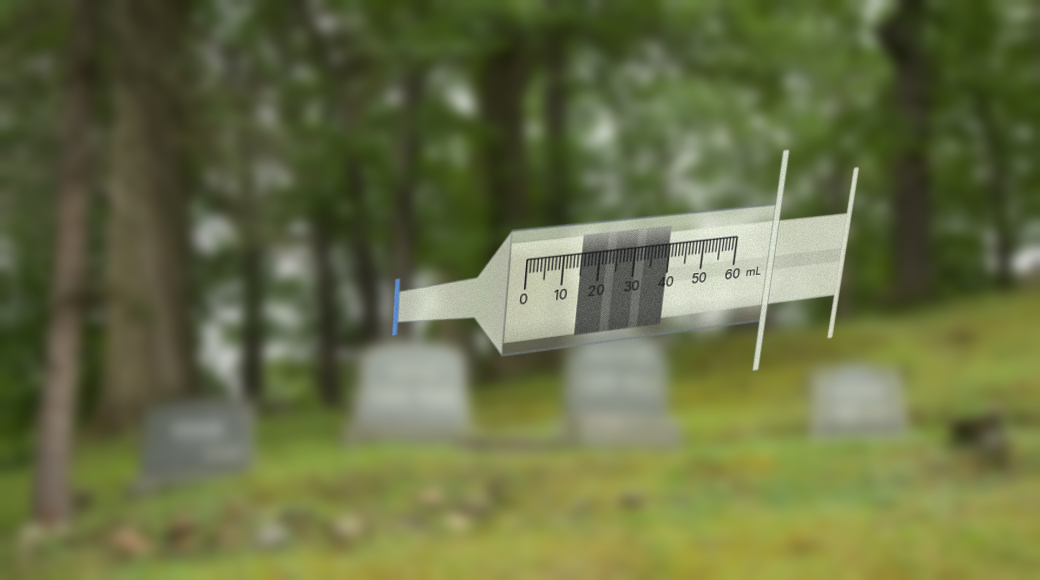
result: 15 mL
